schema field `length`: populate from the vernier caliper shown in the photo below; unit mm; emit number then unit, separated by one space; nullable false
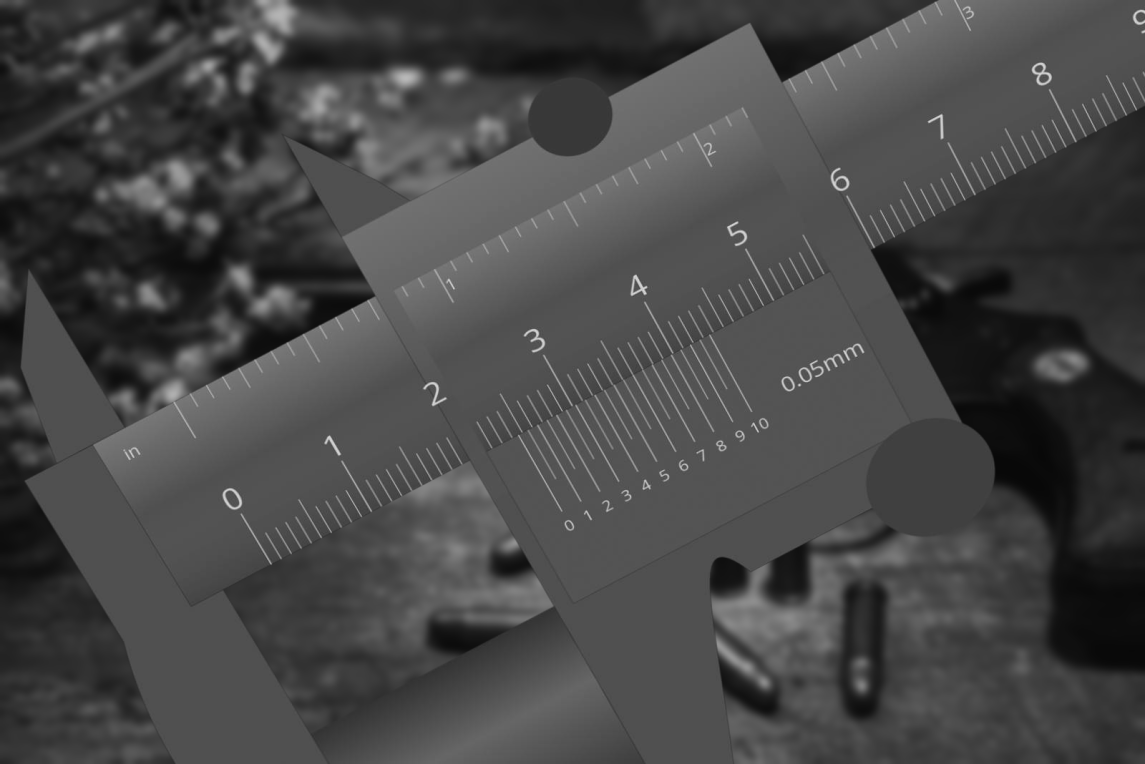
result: 24.6 mm
